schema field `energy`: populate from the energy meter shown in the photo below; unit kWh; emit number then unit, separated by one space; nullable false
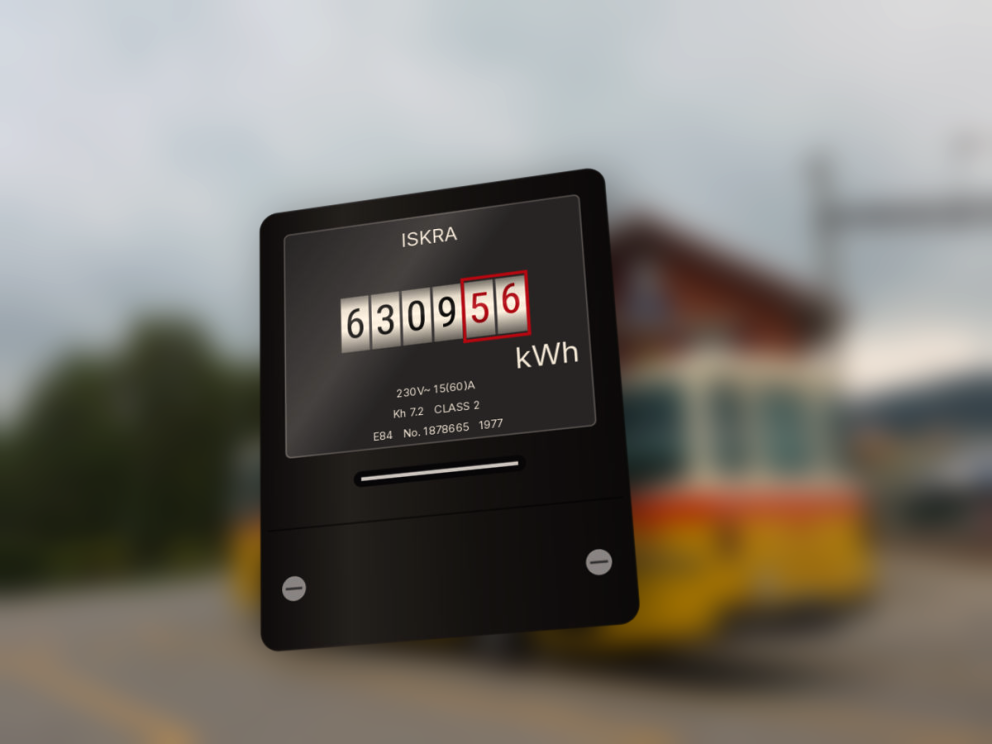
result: 6309.56 kWh
